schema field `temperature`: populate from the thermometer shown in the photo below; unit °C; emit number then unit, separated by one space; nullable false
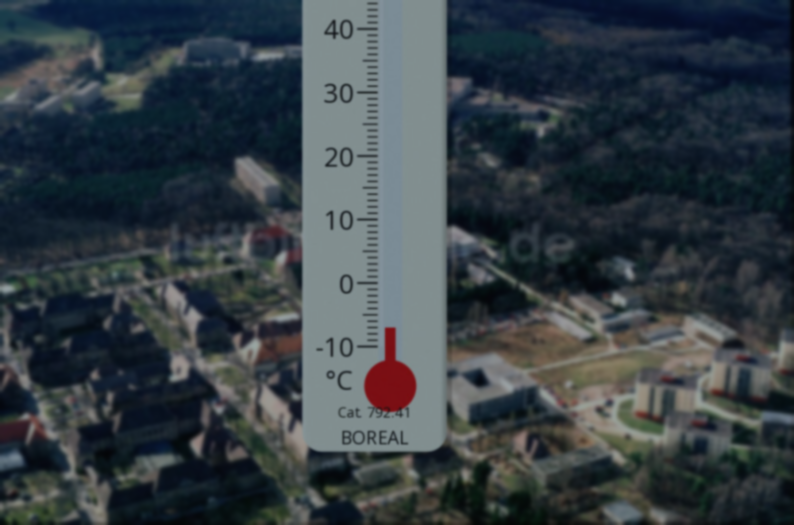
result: -7 °C
